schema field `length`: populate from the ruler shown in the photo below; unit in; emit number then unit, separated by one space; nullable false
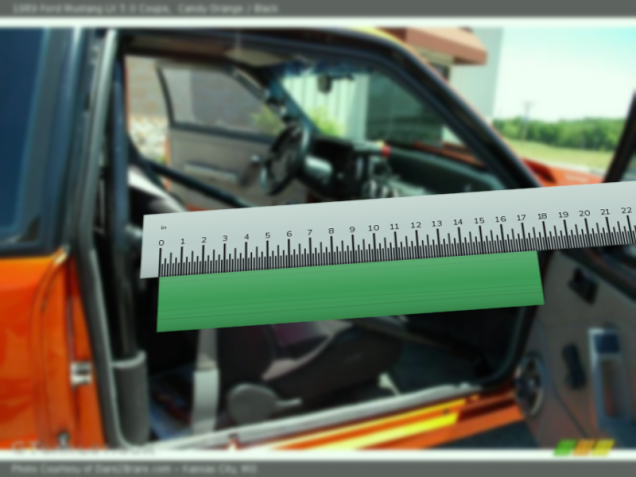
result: 17.5 in
